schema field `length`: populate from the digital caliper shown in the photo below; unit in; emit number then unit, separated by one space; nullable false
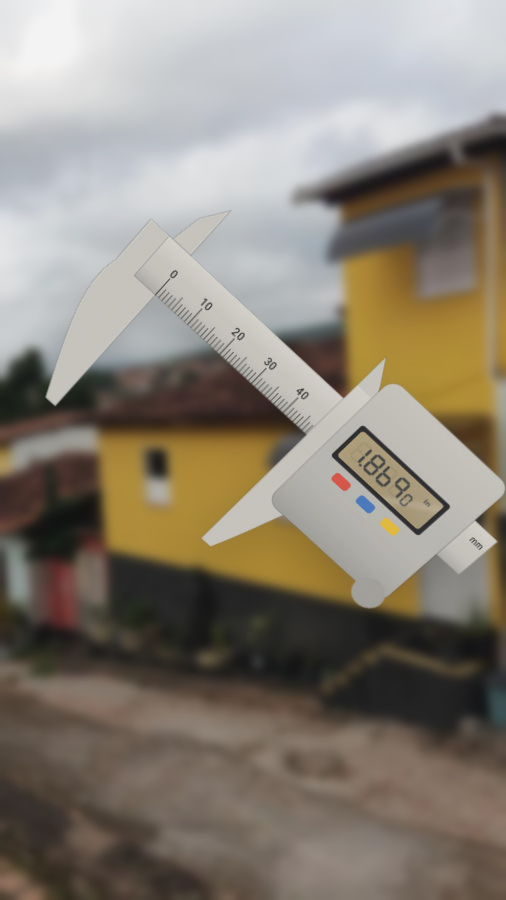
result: 1.8690 in
